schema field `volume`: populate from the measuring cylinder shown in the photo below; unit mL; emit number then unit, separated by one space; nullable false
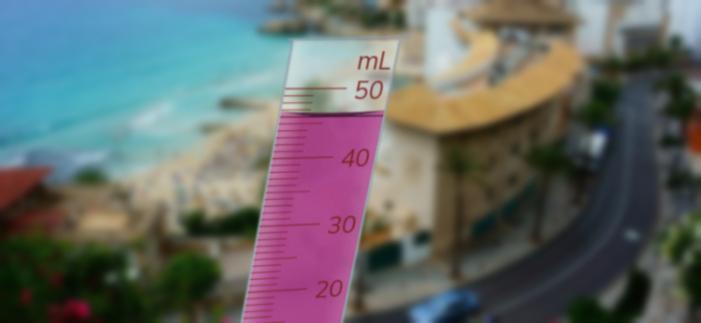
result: 46 mL
